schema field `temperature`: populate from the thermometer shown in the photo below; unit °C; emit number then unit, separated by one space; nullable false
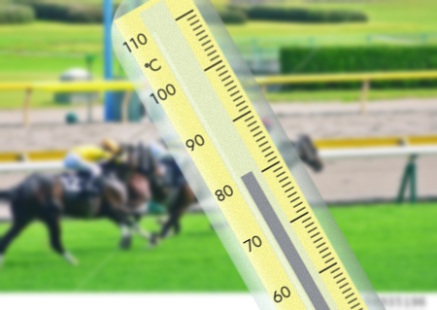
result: 81 °C
